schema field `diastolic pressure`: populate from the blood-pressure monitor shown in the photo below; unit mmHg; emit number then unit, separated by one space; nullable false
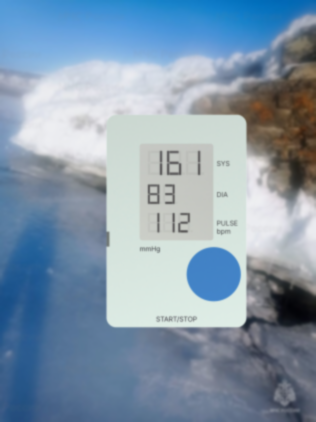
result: 83 mmHg
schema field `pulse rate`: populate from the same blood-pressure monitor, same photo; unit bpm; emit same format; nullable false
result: 112 bpm
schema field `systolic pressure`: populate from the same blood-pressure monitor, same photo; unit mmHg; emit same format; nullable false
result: 161 mmHg
